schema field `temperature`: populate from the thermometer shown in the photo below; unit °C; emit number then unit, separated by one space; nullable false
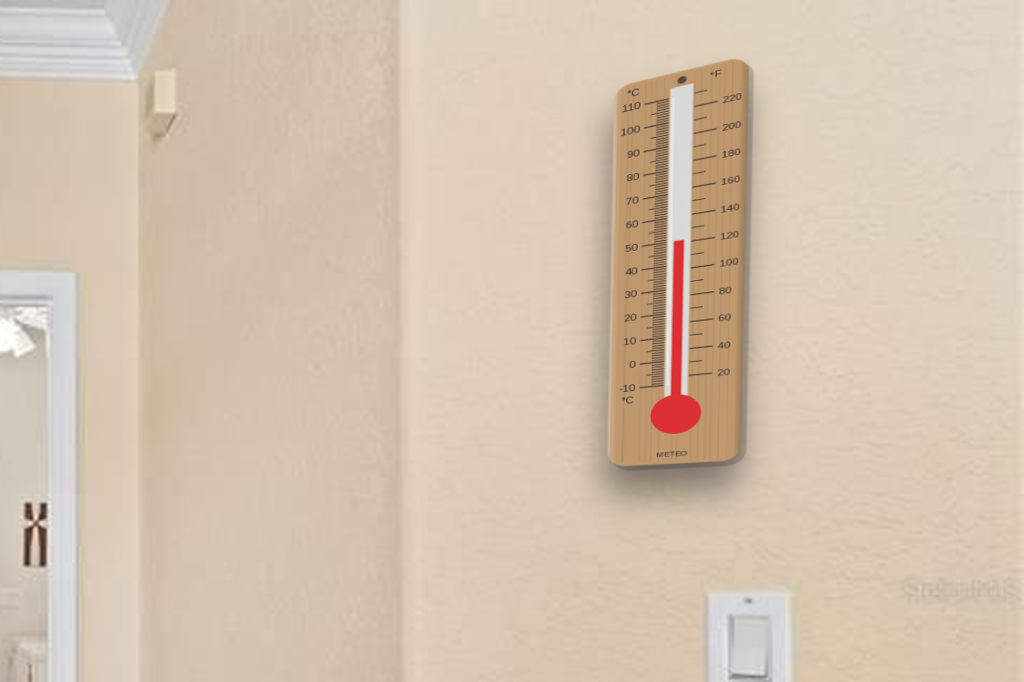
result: 50 °C
